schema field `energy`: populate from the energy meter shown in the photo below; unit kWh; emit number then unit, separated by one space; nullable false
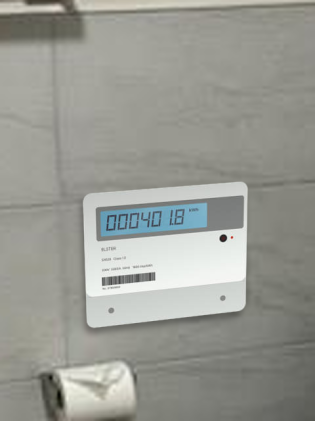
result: 401.8 kWh
